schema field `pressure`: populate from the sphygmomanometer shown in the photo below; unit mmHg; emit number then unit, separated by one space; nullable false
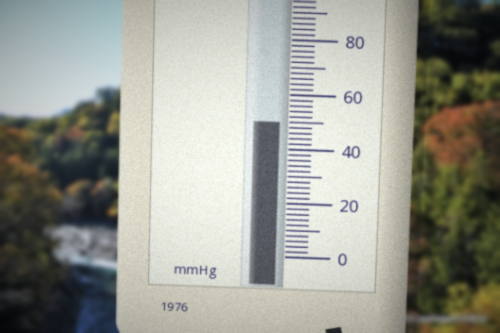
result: 50 mmHg
